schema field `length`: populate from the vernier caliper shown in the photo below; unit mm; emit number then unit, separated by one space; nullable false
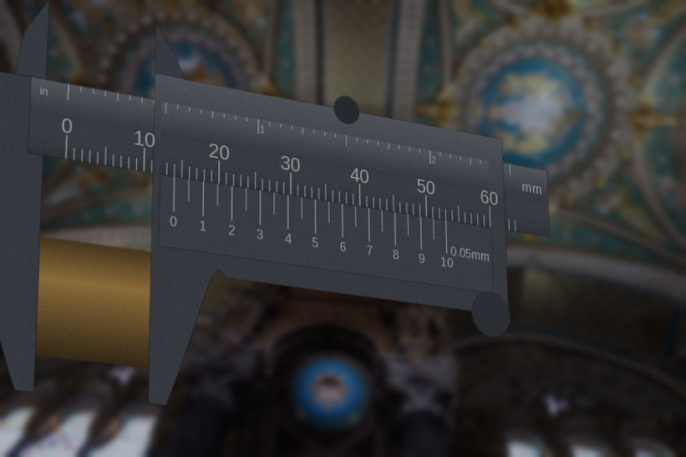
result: 14.0 mm
